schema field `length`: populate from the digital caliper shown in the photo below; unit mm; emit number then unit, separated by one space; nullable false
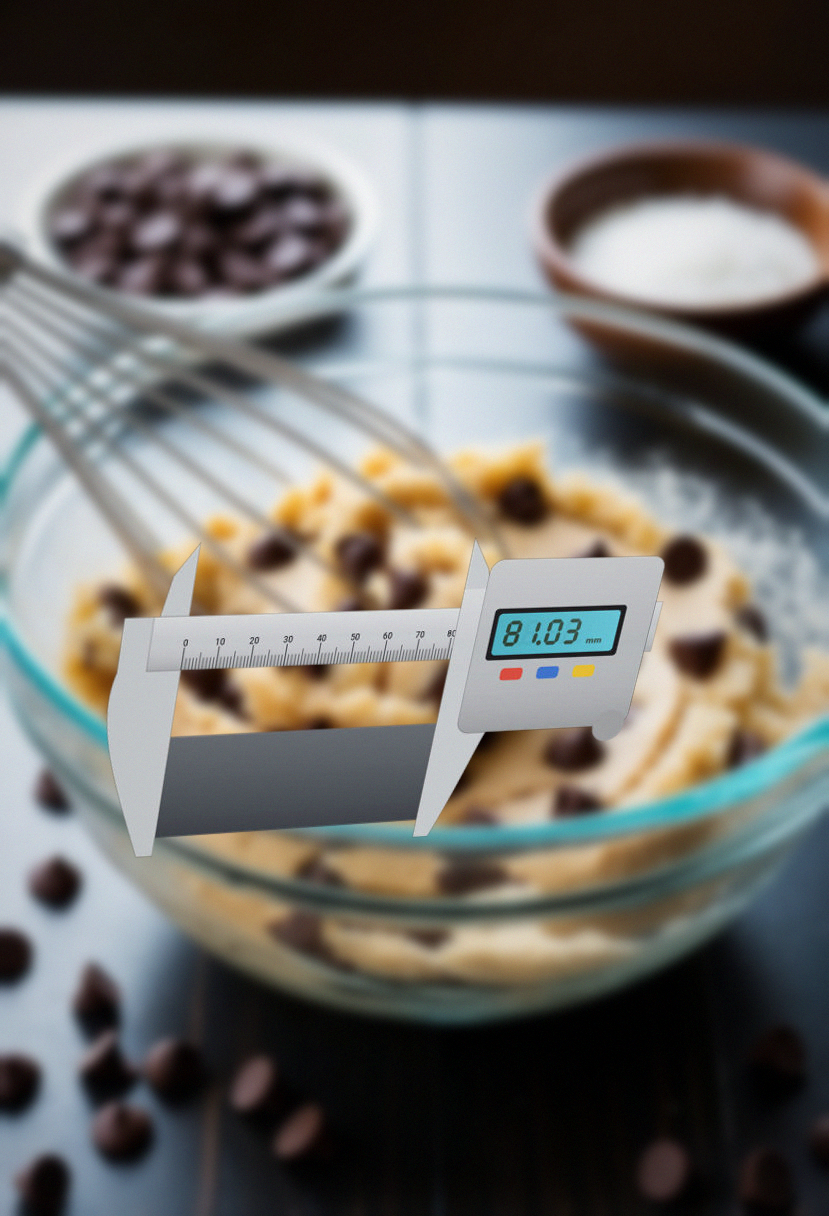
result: 81.03 mm
